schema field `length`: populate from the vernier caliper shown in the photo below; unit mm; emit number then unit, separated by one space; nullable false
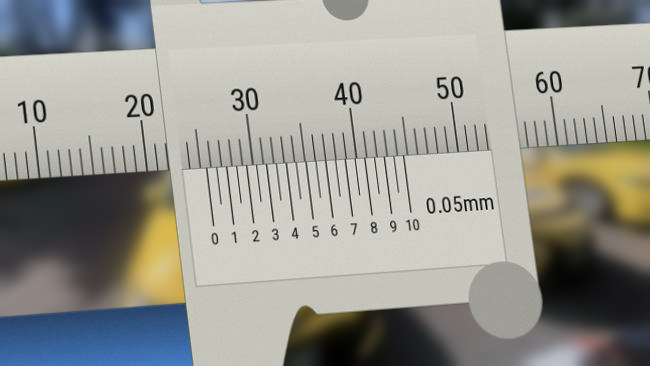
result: 25.6 mm
